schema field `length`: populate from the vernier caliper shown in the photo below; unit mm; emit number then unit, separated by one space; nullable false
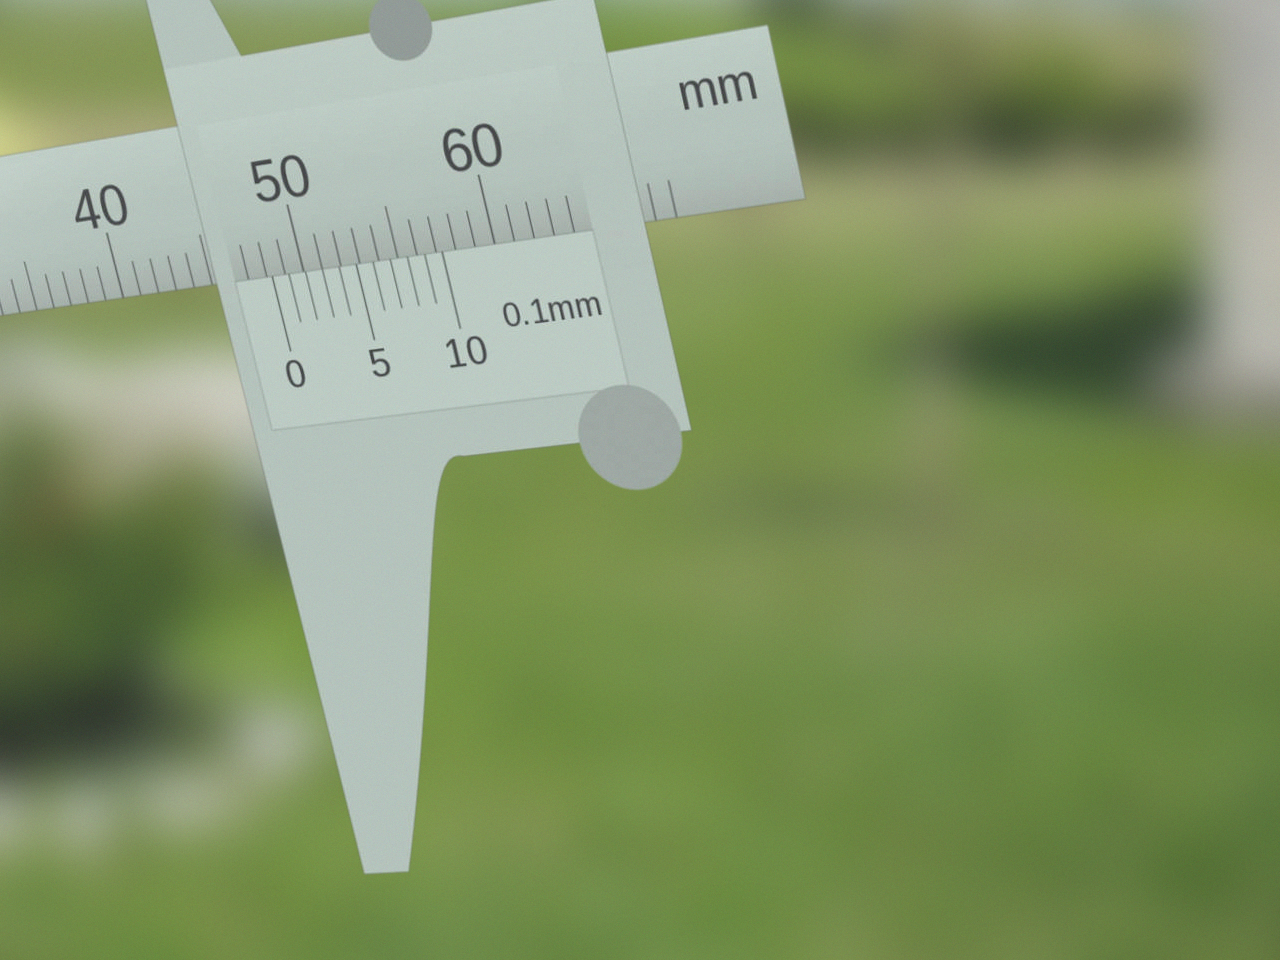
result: 48.3 mm
